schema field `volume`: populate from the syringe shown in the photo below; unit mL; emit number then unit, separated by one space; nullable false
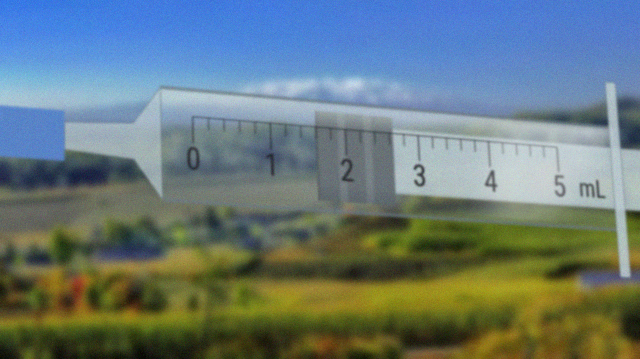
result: 1.6 mL
